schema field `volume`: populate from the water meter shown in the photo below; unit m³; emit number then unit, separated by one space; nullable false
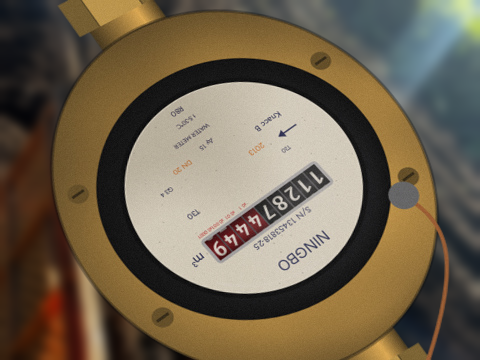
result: 11287.4449 m³
